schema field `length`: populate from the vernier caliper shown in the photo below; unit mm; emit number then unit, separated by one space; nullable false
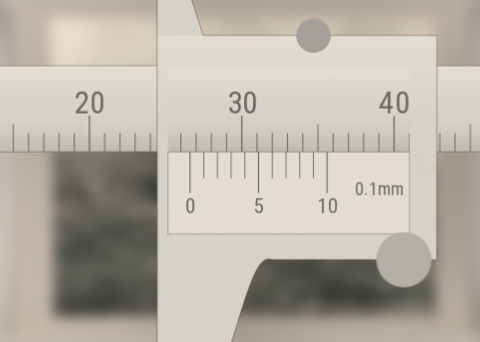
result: 26.6 mm
